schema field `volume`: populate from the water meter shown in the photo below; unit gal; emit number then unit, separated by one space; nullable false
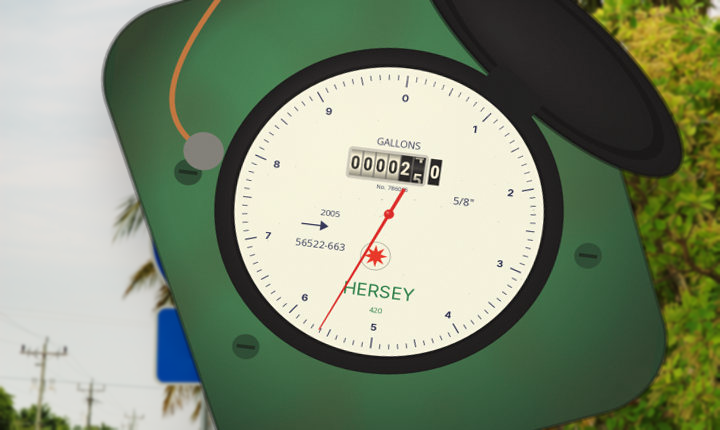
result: 245.6 gal
